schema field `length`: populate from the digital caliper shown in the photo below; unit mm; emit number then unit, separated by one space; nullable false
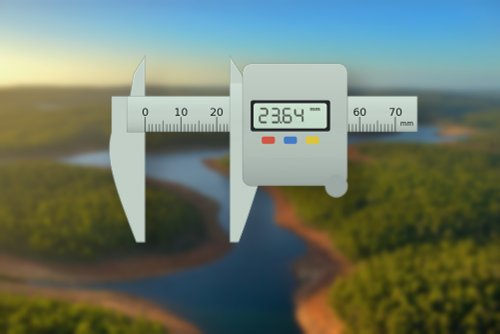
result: 23.64 mm
